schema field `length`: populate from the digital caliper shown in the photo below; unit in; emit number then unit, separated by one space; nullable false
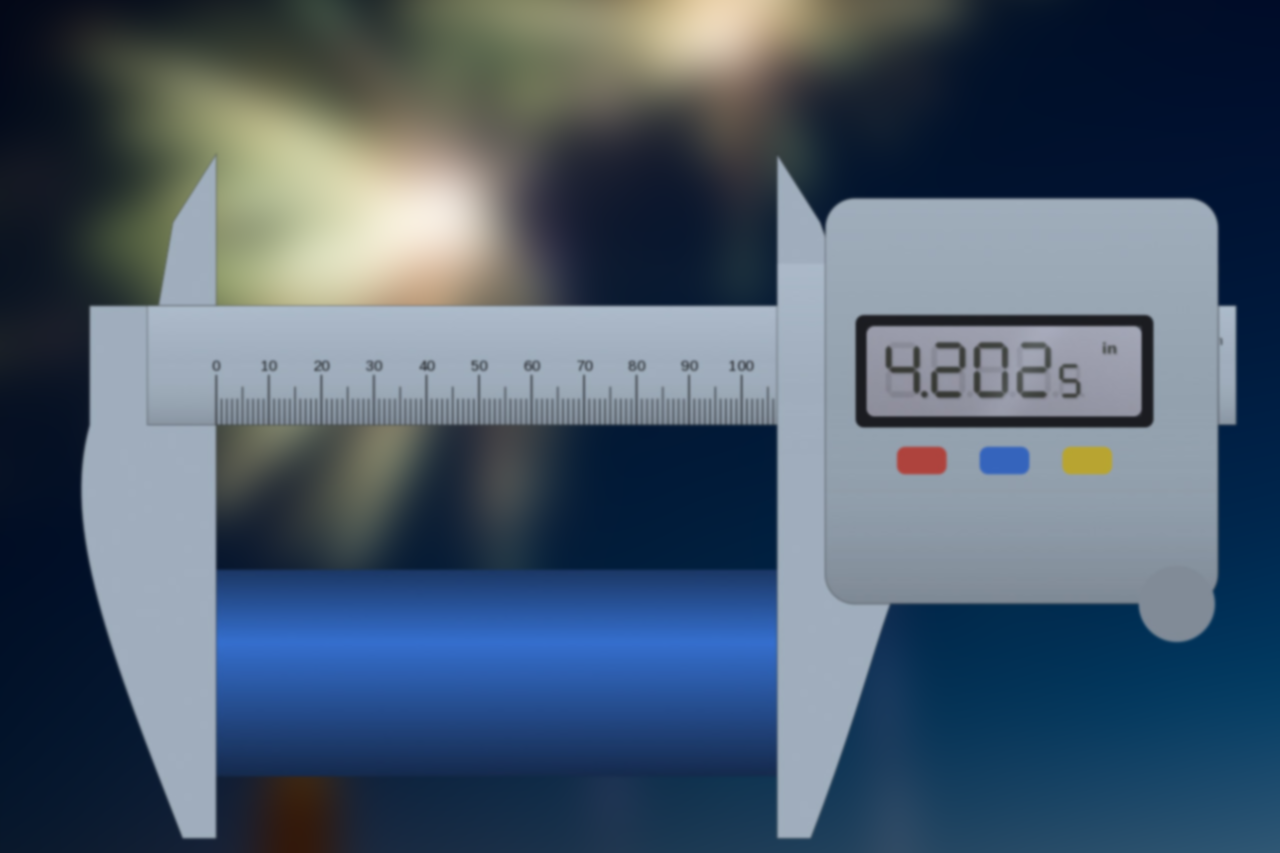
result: 4.2025 in
